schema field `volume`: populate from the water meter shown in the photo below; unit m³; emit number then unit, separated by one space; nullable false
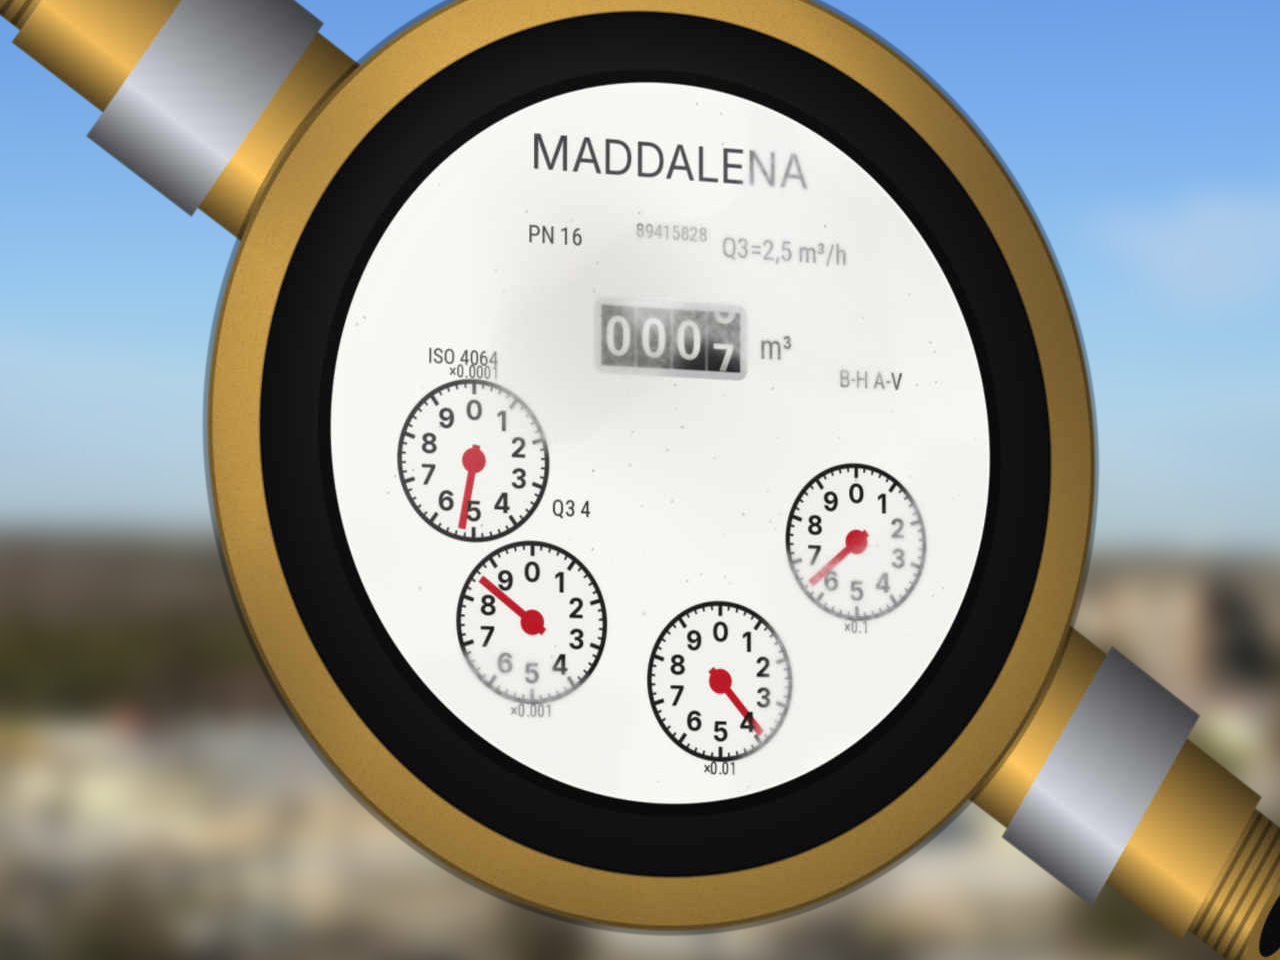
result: 6.6385 m³
